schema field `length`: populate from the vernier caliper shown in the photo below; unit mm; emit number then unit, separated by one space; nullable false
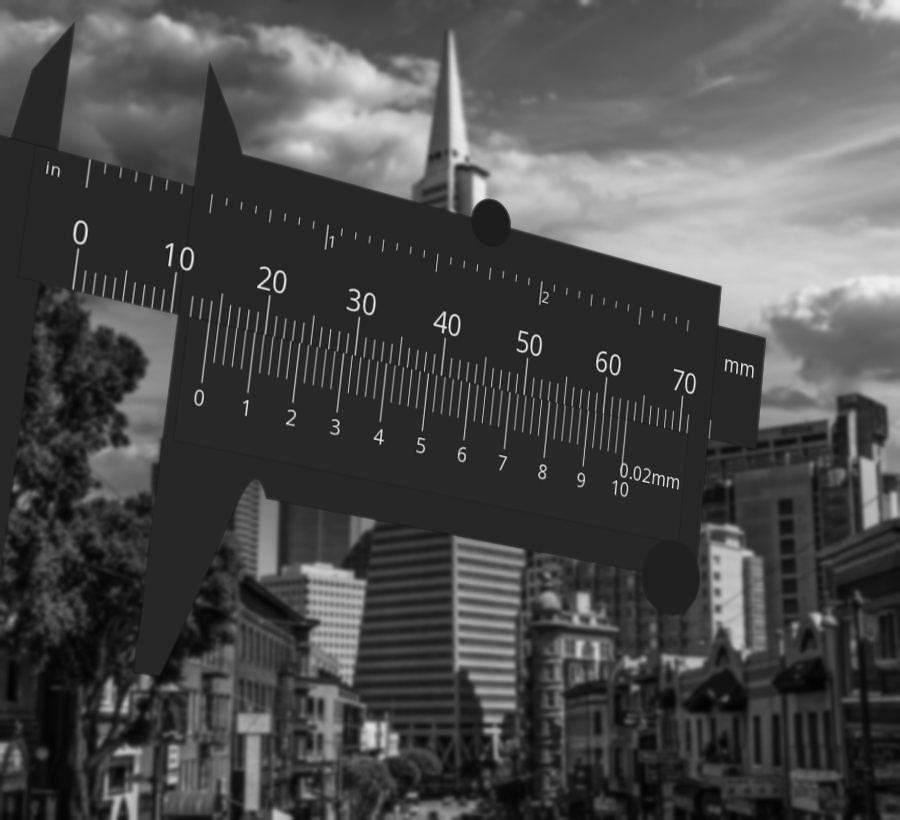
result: 14.0 mm
